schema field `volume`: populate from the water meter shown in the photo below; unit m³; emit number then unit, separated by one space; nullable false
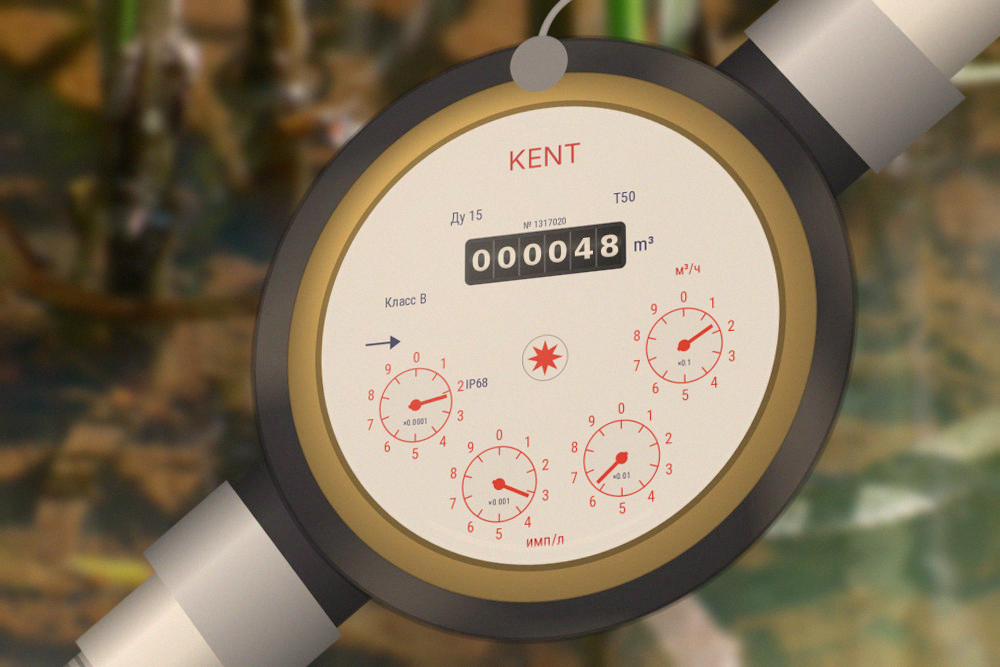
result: 48.1632 m³
